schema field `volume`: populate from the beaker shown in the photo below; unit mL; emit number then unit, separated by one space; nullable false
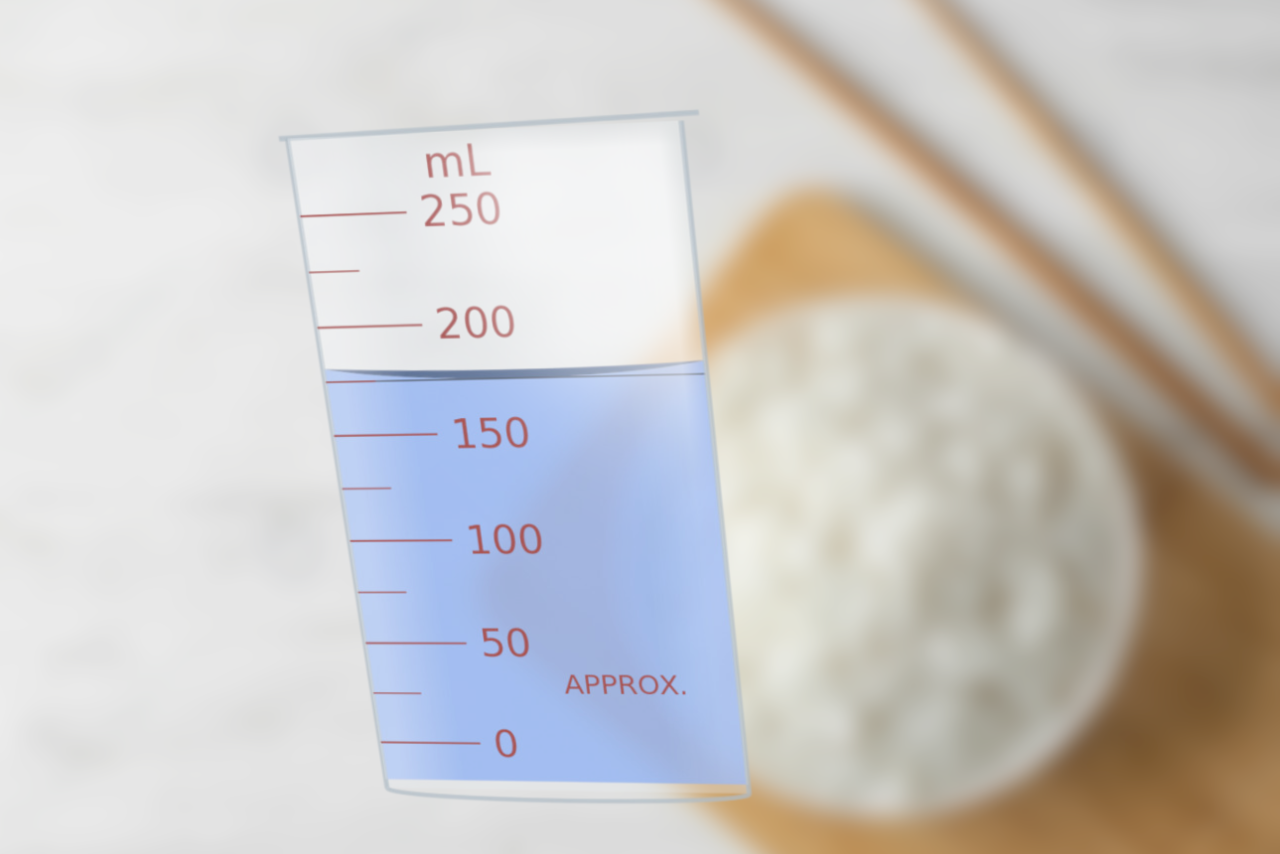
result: 175 mL
